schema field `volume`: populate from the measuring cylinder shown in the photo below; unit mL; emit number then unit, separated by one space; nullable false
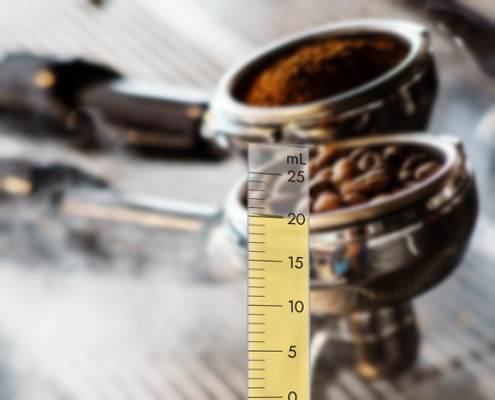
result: 20 mL
